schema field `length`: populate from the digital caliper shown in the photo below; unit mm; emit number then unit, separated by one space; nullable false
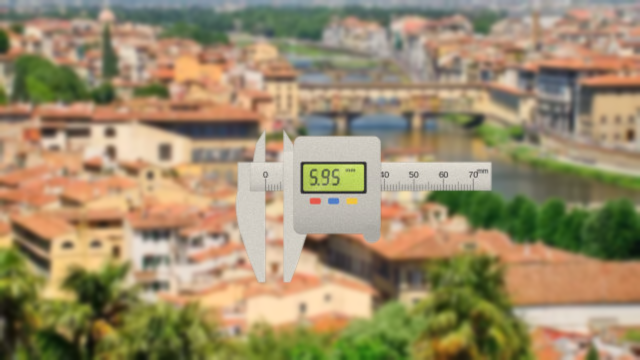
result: 5.95 mm
